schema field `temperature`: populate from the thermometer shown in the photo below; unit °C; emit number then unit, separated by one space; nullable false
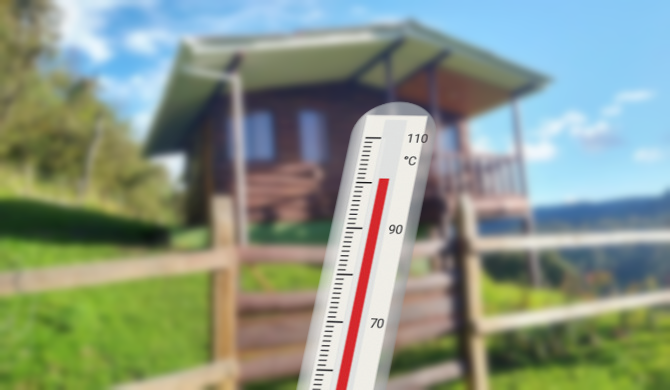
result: 101 °C
